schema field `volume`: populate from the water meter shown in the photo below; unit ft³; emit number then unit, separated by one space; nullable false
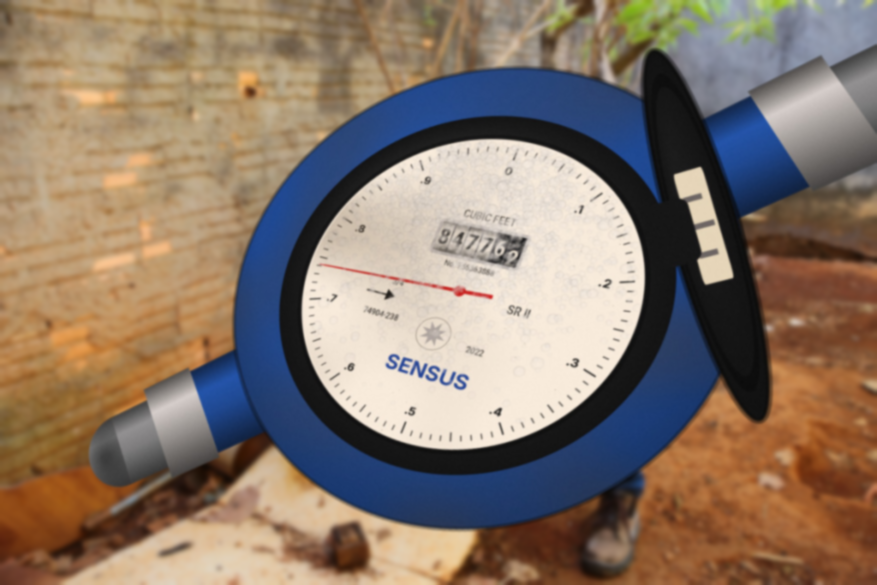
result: 847761.74 ft³
